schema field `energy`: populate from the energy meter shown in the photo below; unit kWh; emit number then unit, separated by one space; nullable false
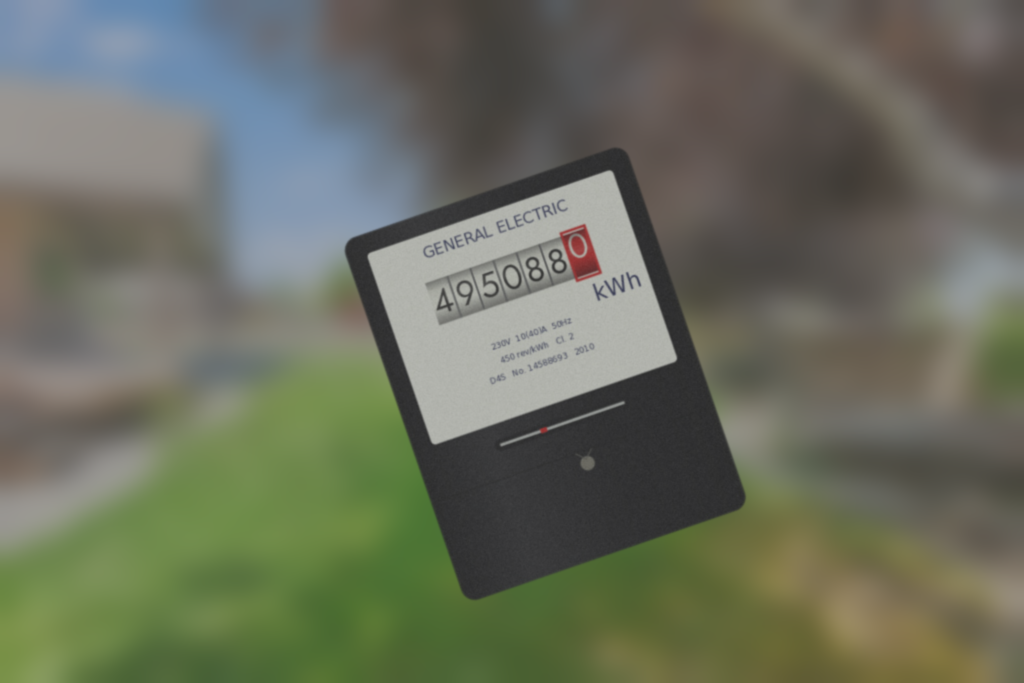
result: 495088.0 kWh
